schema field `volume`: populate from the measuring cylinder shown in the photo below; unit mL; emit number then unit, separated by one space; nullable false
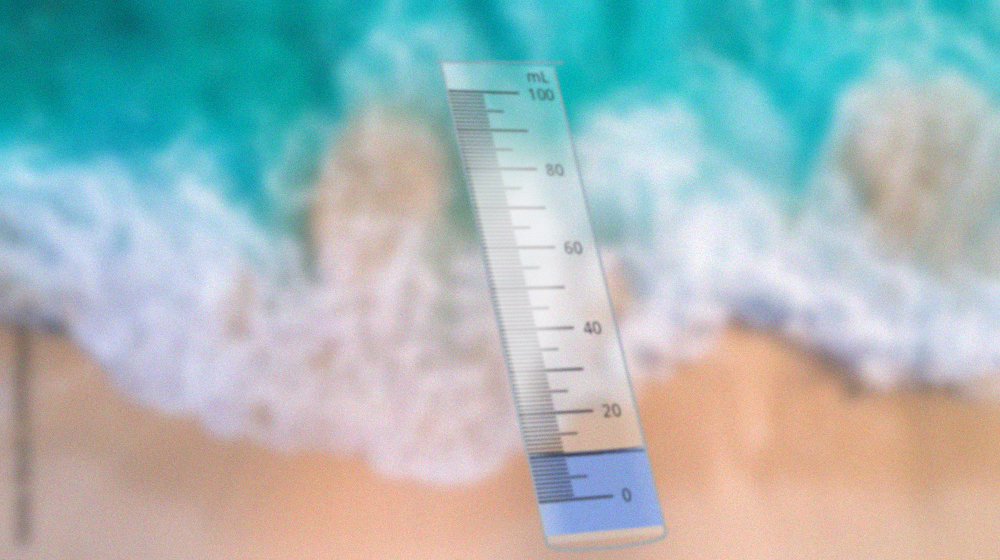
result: 10 mL
